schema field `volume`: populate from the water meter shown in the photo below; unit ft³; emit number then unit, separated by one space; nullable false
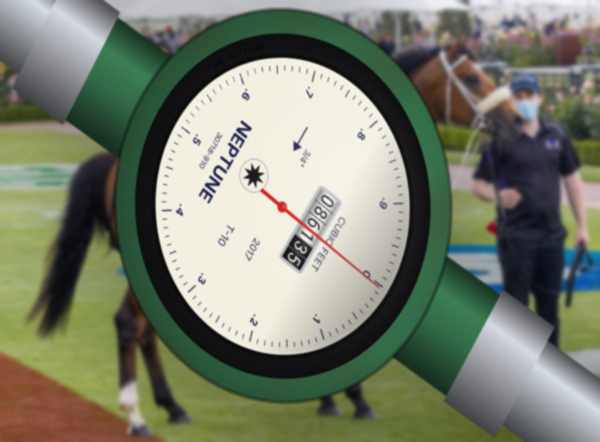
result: 86135.00 ft³
